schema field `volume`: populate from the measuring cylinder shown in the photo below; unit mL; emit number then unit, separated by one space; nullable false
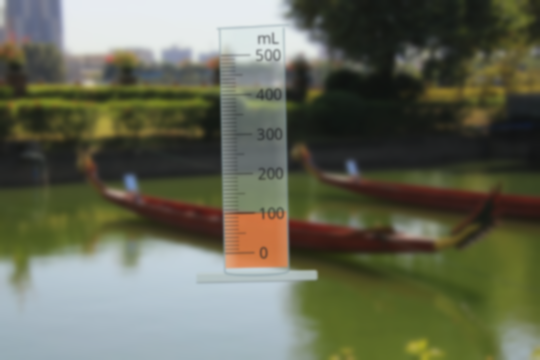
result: 100 mL
